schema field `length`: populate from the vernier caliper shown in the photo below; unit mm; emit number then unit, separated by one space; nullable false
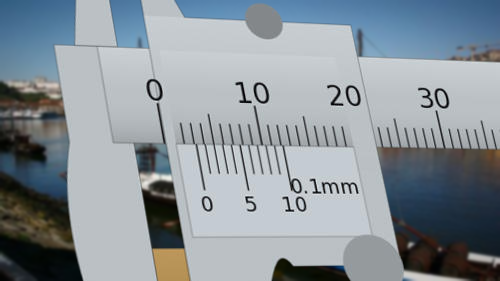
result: 3.2 mm
